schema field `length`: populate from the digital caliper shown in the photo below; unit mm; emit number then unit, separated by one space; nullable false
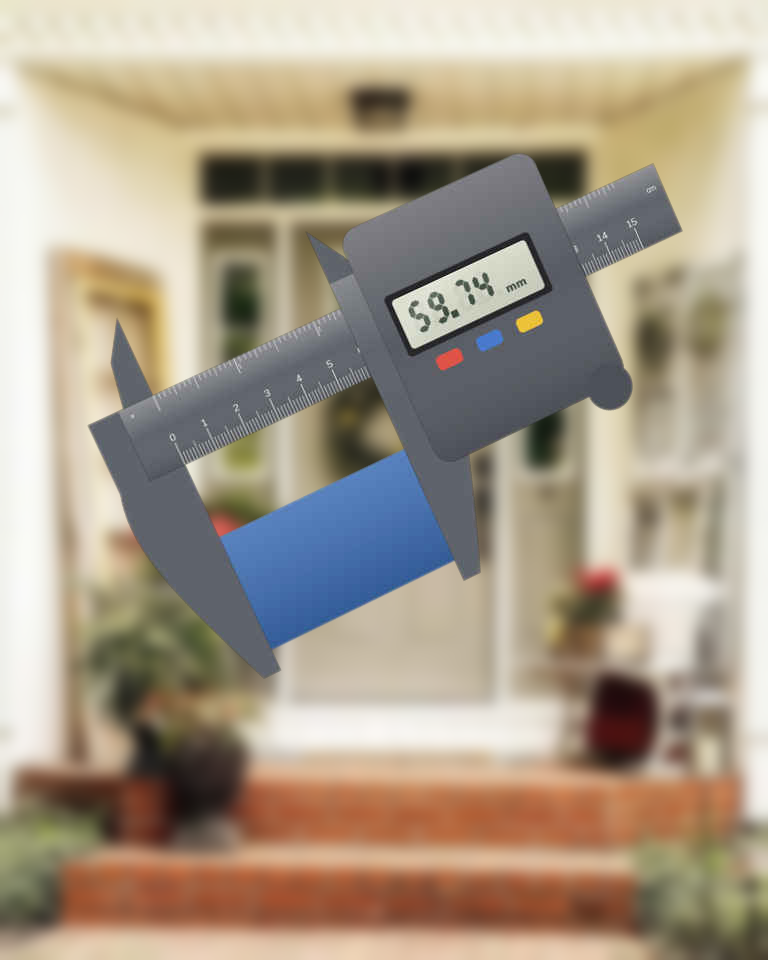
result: 59.74 mm
